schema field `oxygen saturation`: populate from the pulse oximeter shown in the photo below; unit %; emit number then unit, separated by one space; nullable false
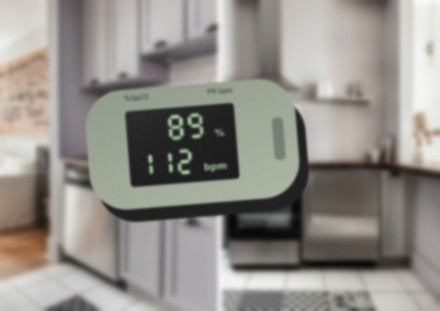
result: 89 %
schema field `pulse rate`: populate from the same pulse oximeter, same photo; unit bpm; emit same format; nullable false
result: 112 bpm
